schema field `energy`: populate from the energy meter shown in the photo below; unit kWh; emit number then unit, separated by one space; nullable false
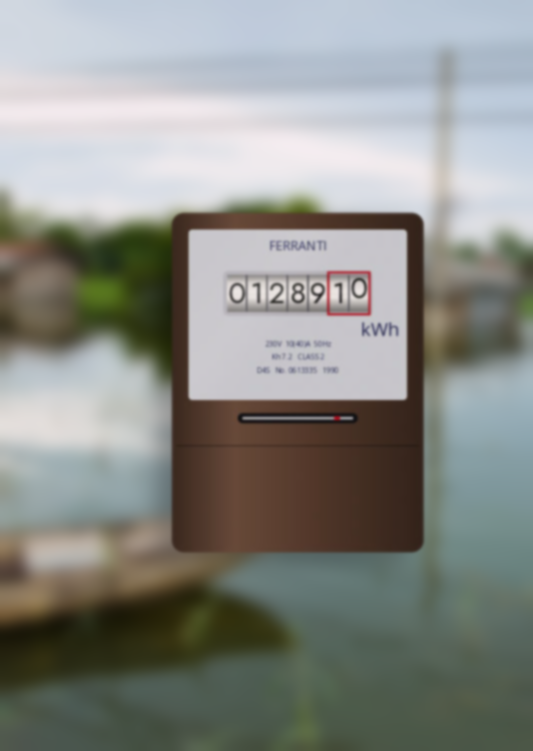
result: 1289.10 kWh
